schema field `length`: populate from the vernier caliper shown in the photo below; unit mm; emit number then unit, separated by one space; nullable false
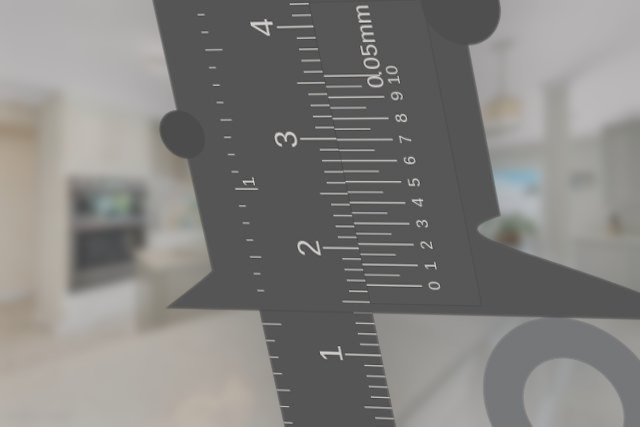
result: 16.6 mm
